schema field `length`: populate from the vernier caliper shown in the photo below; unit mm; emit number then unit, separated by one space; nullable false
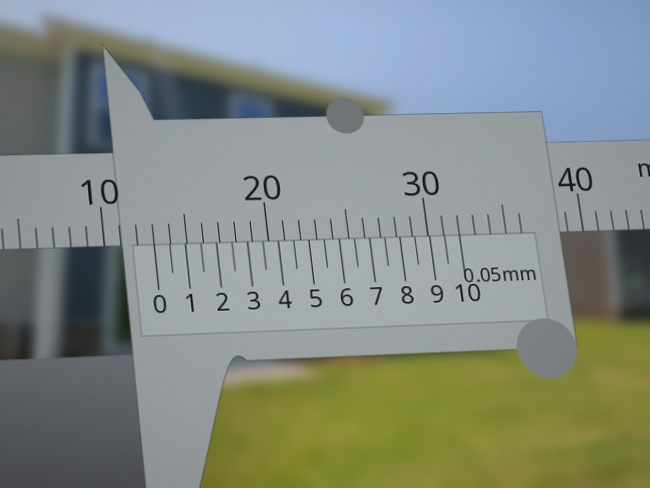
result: 13.0 mm
